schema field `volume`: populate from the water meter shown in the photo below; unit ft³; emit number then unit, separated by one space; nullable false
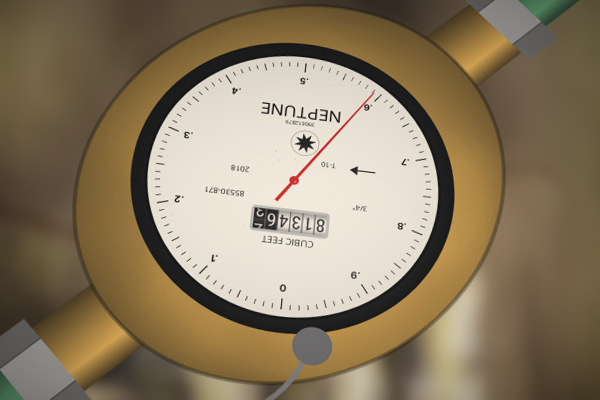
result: 813462.59 ft³
